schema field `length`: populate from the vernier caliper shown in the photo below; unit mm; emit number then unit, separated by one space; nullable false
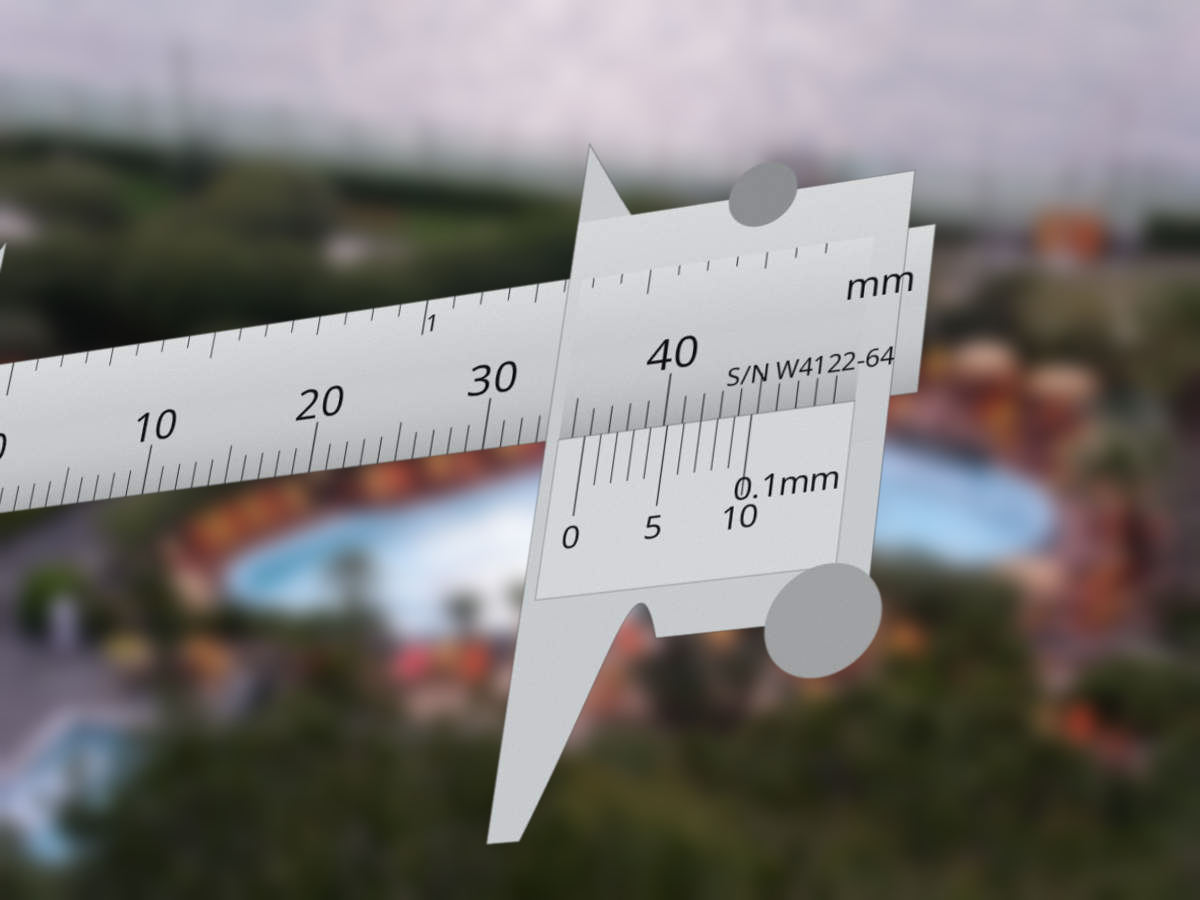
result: 35.7 mm
